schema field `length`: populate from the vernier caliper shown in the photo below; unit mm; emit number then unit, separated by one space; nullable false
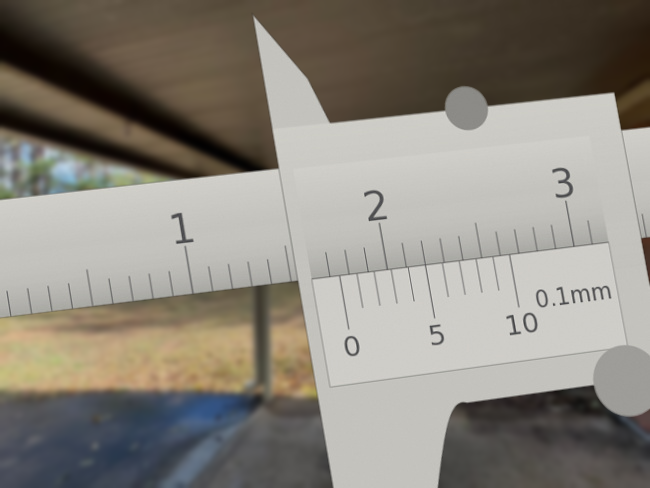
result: 17.5 mm
